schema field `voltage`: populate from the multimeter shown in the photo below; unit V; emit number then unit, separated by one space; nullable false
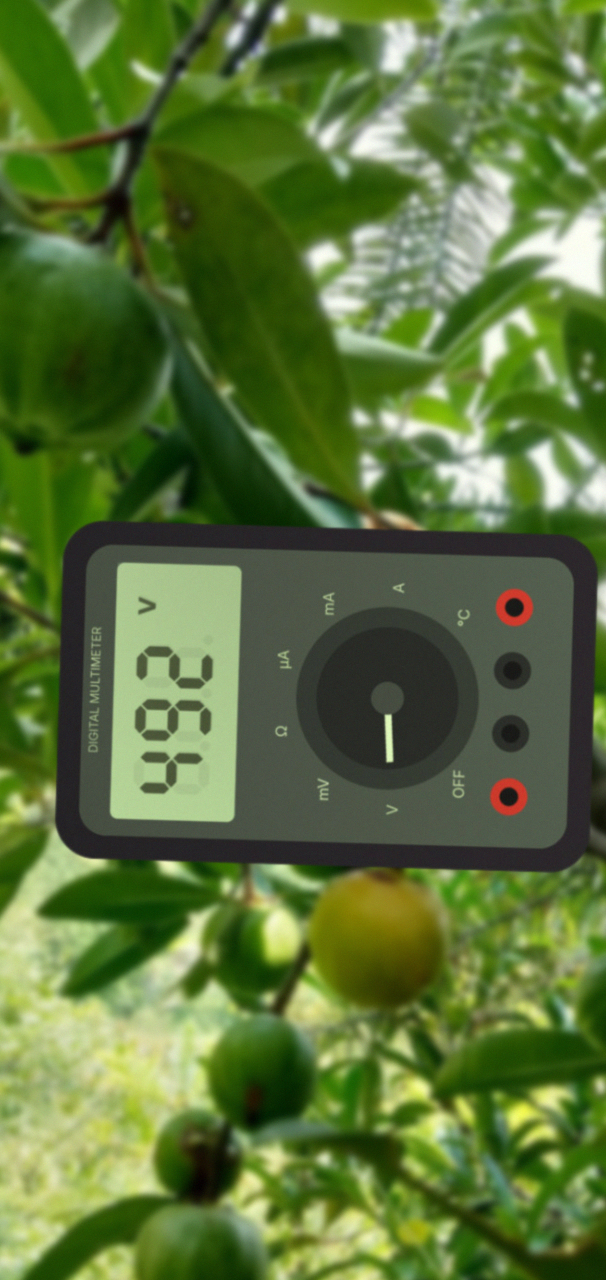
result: 492 V
